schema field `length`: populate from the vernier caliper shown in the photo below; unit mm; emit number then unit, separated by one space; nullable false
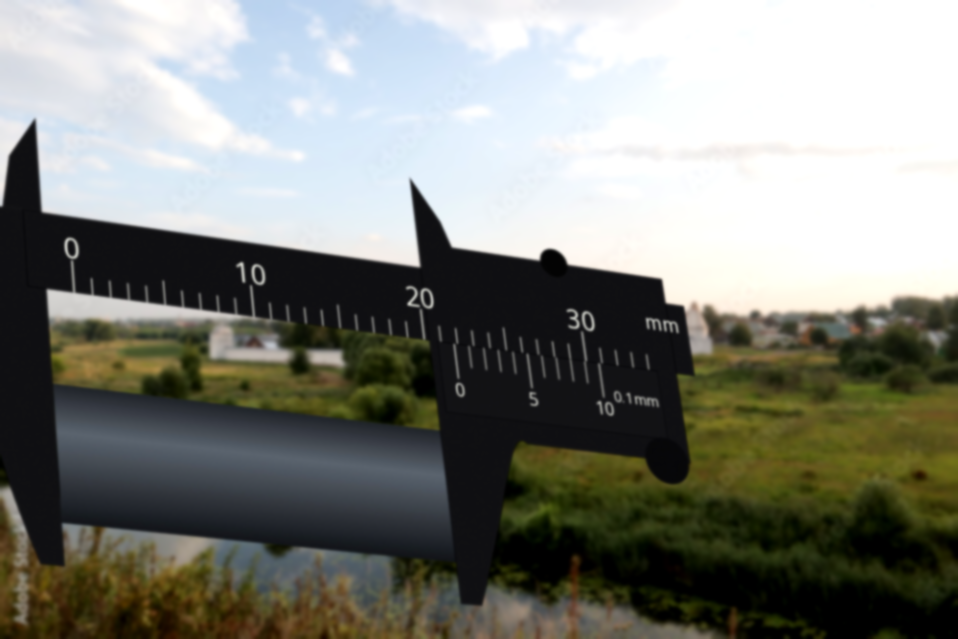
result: 21.8 mm
